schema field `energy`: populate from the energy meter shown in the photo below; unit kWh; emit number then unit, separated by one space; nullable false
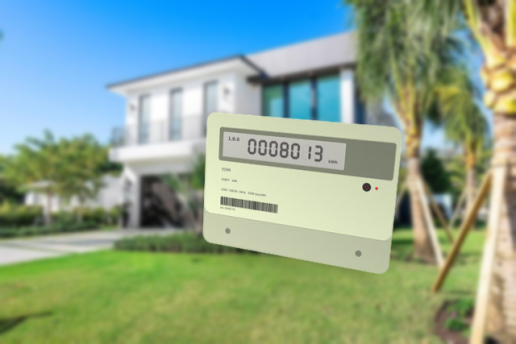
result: 8013 kWh
